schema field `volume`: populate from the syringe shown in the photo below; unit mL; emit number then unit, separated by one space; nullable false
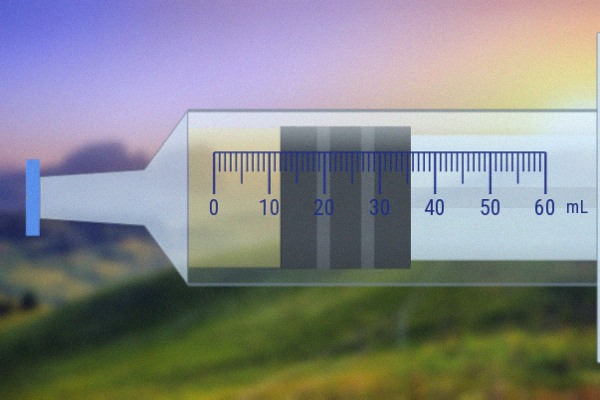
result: 12 mL
